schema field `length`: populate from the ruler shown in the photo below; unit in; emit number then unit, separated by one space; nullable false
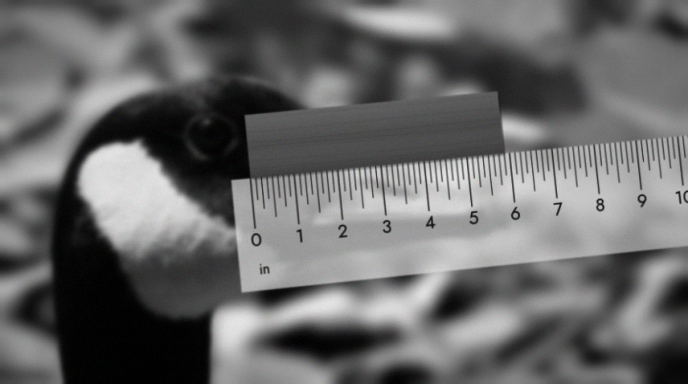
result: 5.875 in
